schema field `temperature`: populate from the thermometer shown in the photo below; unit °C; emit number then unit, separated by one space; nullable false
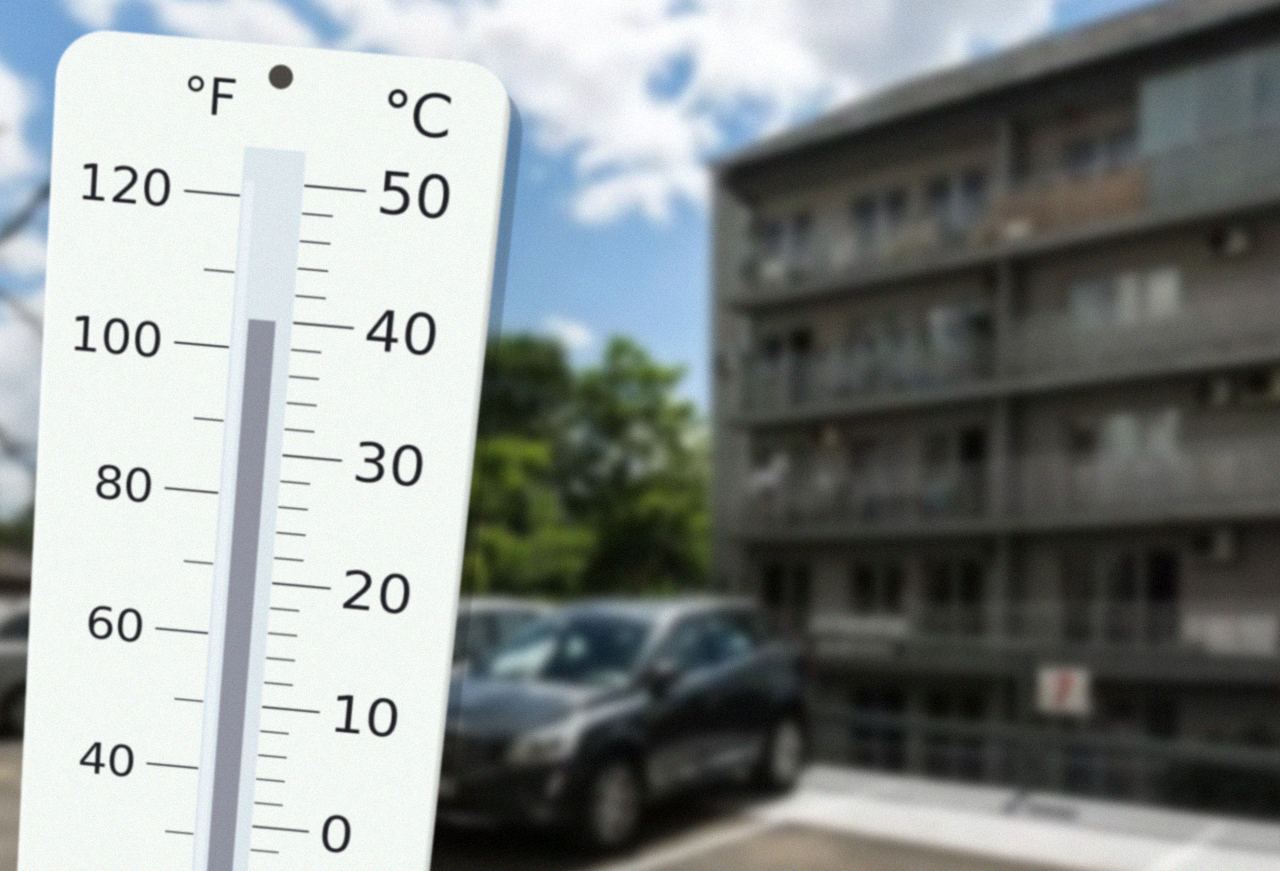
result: 40 °C
